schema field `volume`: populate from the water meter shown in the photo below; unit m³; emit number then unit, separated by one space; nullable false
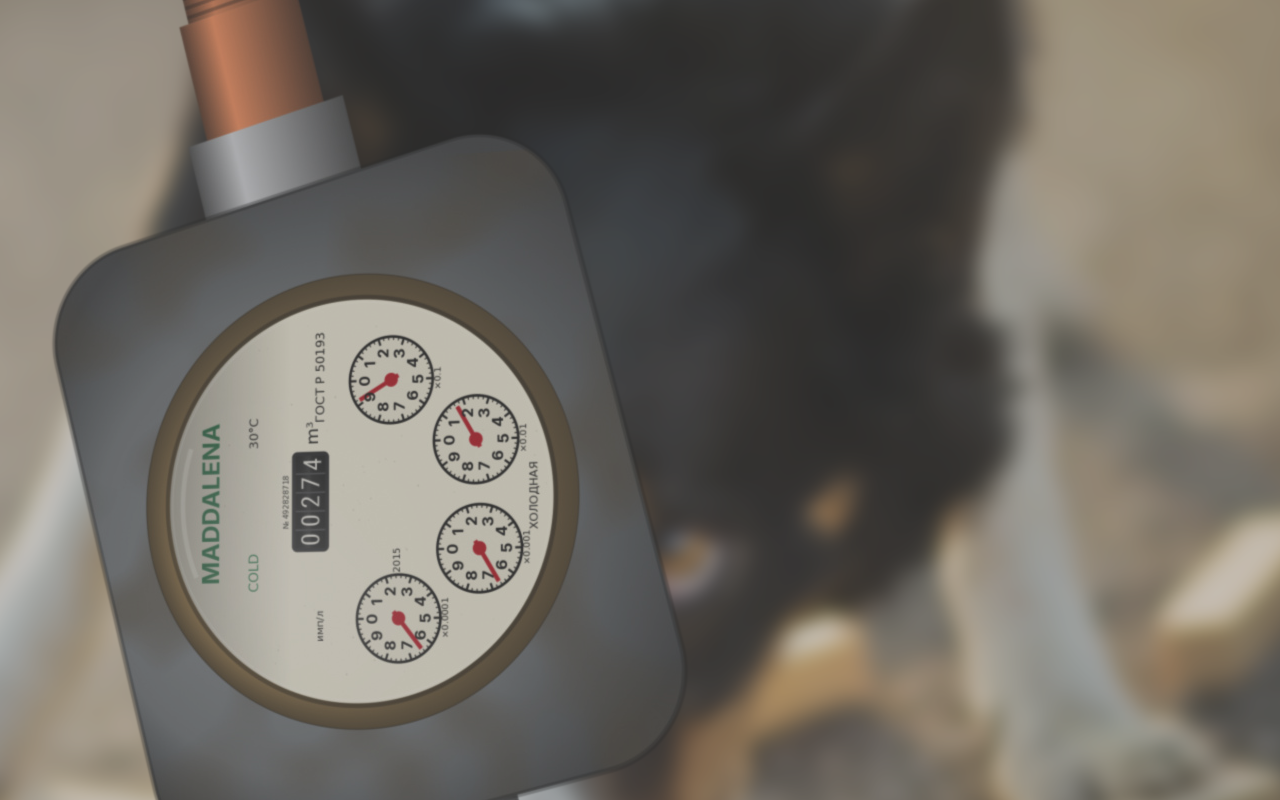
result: 273.9166 m³
